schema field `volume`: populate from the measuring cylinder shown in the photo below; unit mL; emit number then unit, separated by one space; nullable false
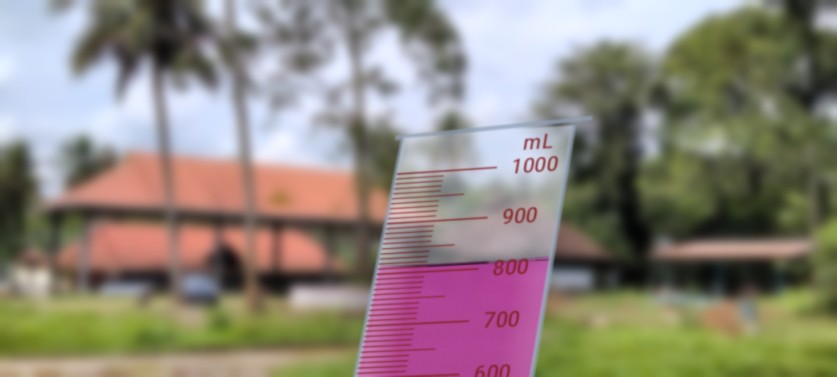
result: 810 mL
